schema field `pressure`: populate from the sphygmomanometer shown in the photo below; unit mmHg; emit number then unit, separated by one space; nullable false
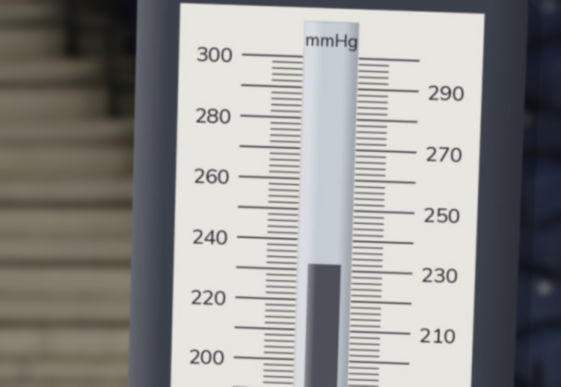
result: 232 mmHg
